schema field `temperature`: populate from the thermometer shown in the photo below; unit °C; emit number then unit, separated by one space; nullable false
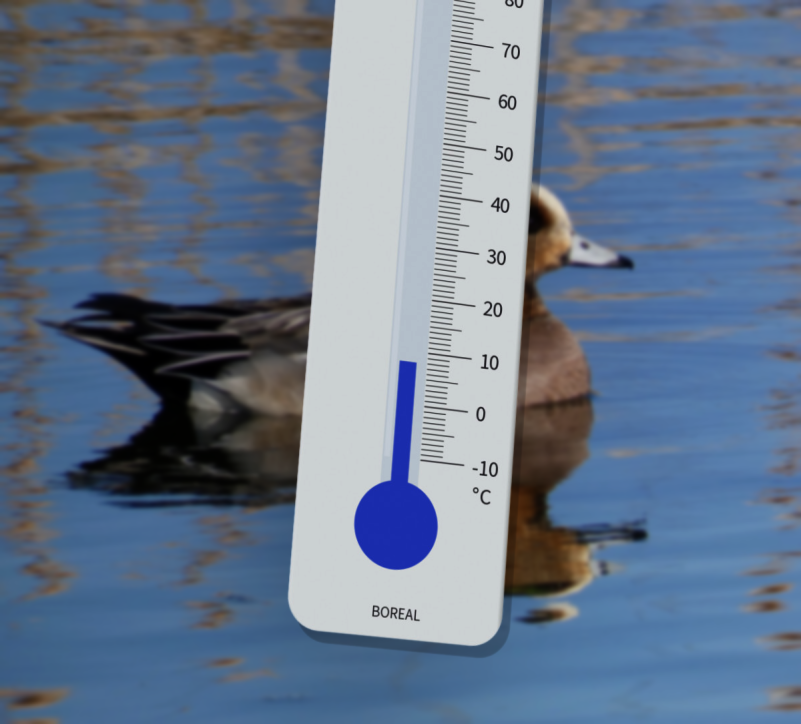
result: 8 °C
